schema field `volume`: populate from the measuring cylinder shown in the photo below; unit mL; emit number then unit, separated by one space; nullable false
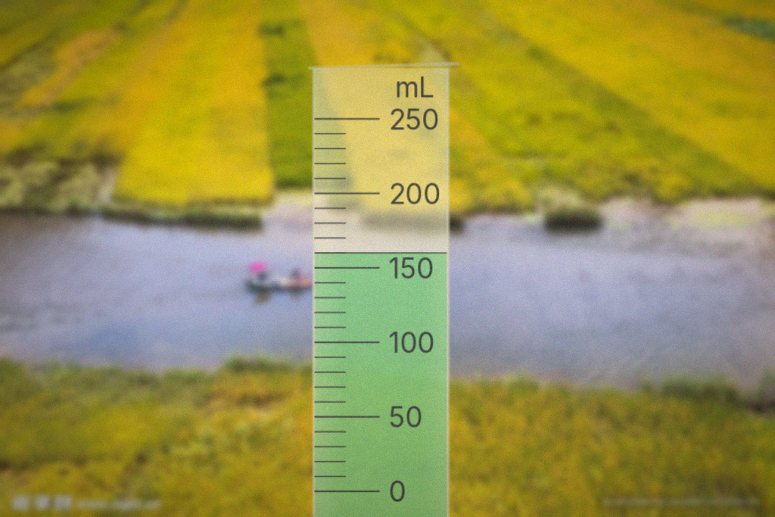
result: 160 mL
